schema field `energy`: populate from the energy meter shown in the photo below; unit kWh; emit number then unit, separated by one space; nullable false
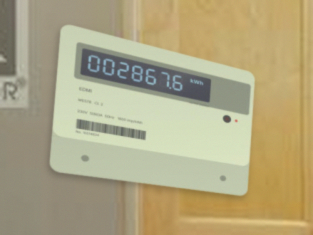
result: 2867.6 kWh
